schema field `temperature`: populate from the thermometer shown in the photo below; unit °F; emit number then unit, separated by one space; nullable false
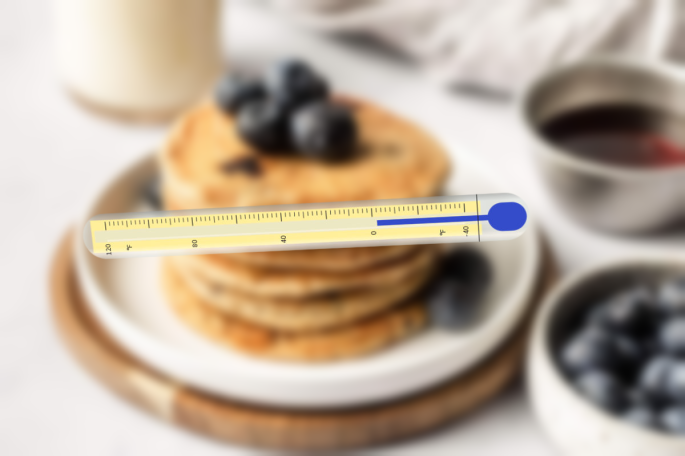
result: -2 °F
